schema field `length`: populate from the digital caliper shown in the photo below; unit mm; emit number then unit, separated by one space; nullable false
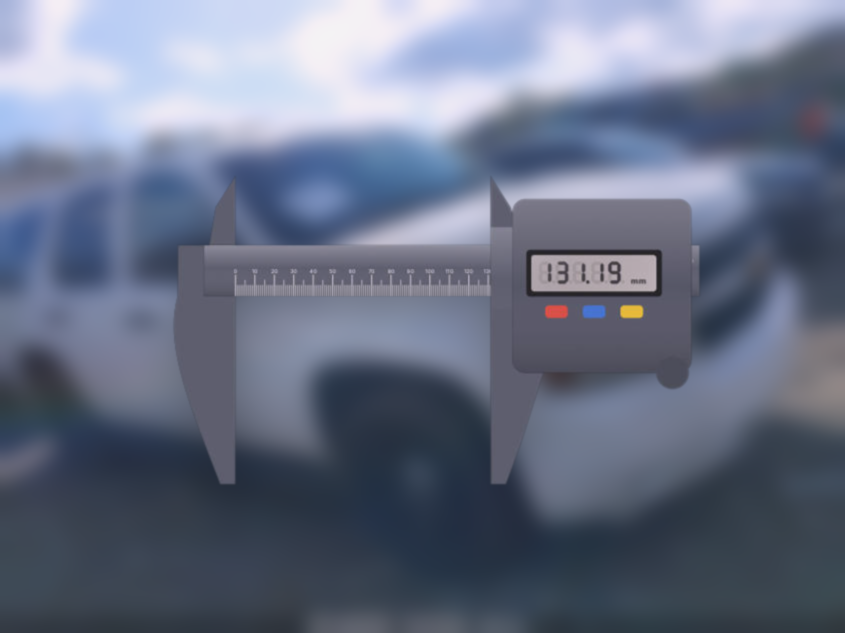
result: 131.19 mm
